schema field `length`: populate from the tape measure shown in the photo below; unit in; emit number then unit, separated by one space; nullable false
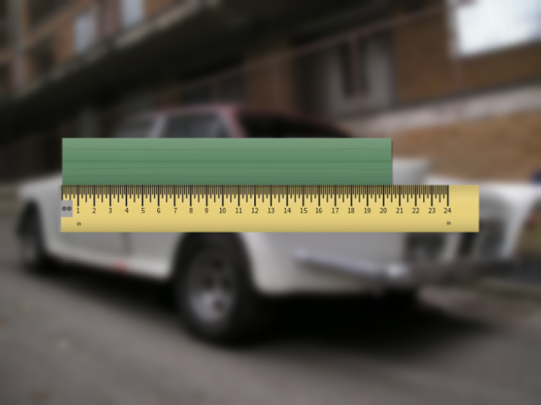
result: 20.5 in
